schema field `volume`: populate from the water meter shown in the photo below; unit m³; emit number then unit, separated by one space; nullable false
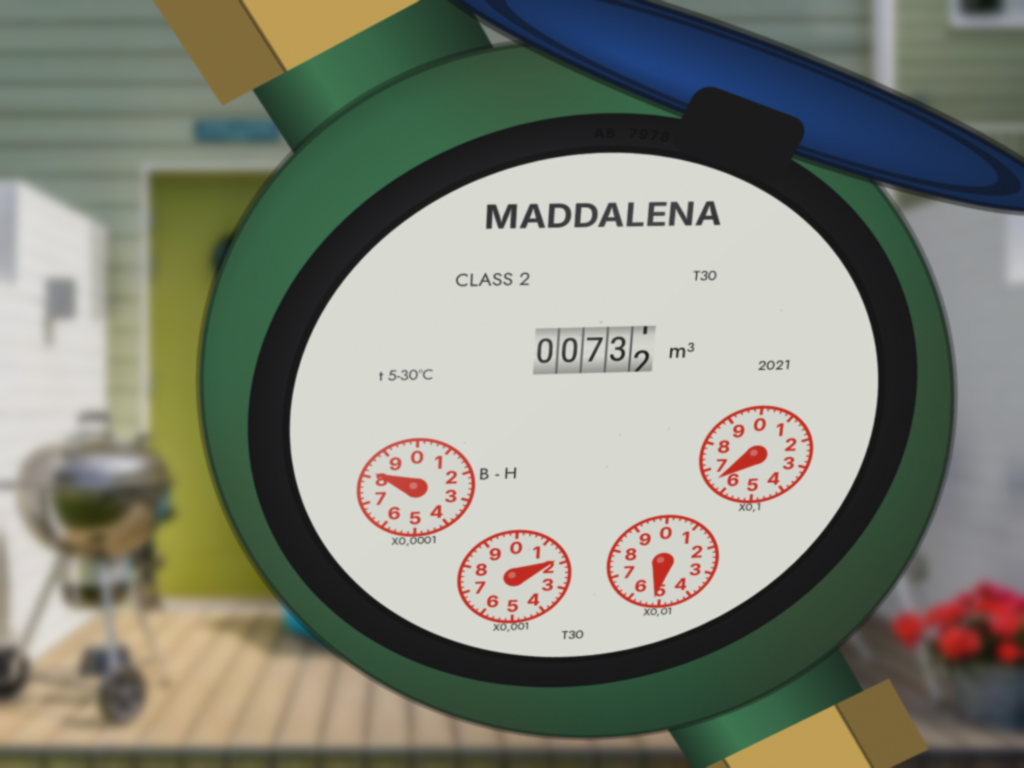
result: 731.6518 m³
